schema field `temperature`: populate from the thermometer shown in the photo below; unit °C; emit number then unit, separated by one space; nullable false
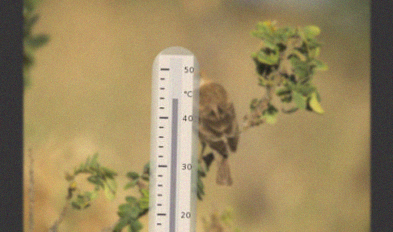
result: 44 °C
